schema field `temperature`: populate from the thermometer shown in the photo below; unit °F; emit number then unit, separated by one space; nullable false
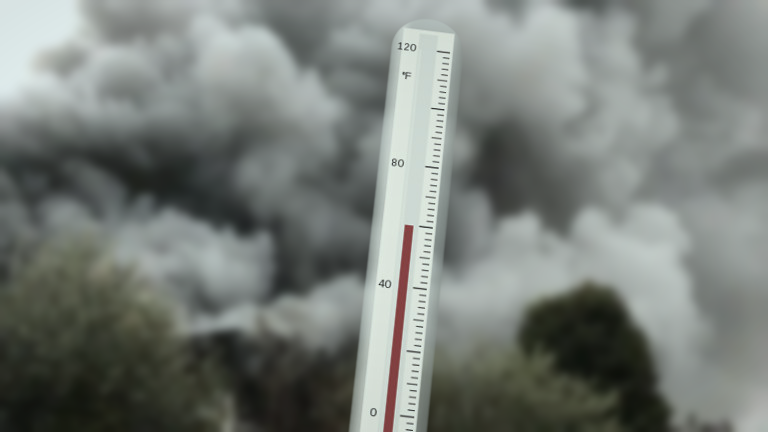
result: 60 °F
